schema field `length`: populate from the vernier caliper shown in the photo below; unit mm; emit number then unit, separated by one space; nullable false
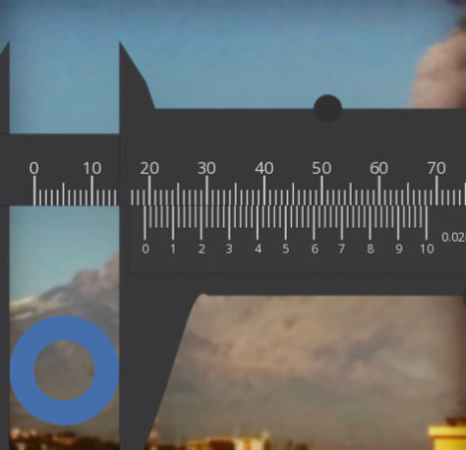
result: 19.2 mm
